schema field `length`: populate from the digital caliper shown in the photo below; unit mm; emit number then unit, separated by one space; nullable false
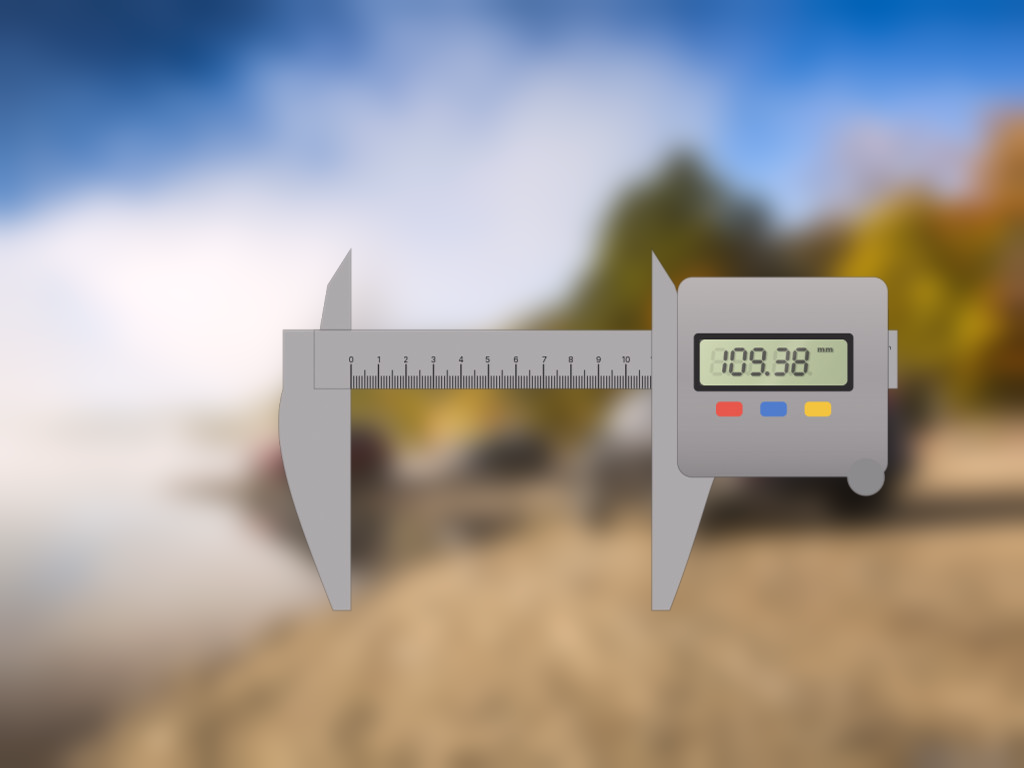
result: 109.38 mm
